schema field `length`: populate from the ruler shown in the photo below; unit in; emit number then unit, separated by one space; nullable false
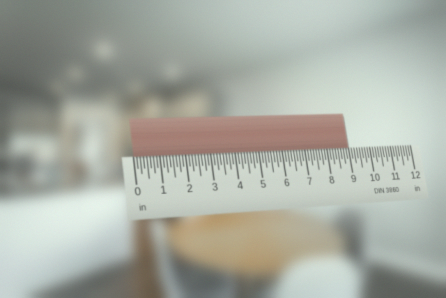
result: 9 in
